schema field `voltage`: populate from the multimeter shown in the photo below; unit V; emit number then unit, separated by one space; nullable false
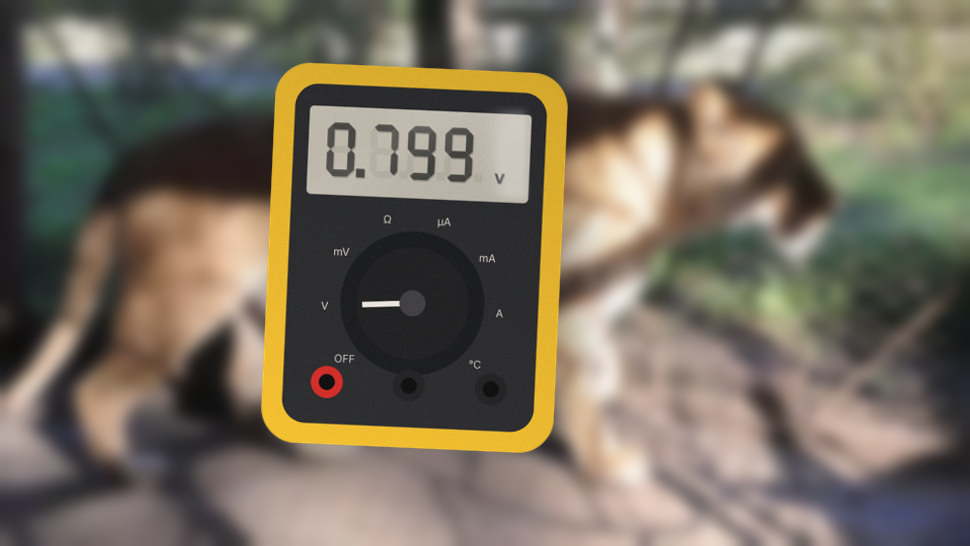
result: 0.799 V
